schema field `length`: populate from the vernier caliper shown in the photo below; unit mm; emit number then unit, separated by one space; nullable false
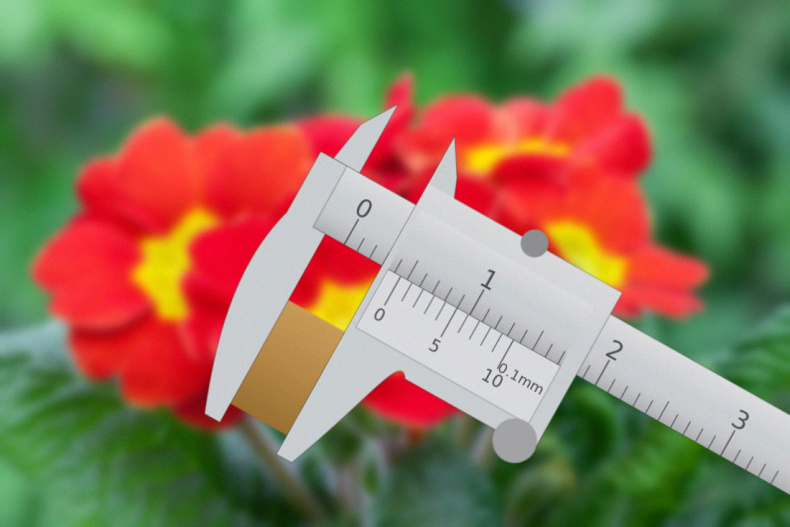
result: 4.5 mm
